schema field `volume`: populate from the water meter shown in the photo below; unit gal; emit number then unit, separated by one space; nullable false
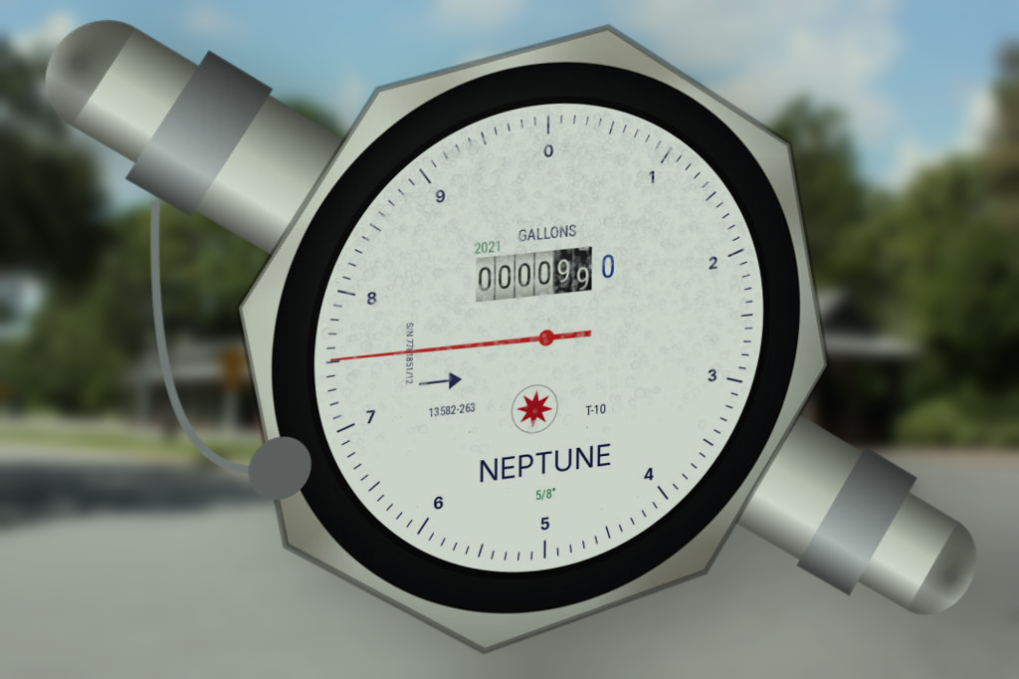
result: 987.5 gal
